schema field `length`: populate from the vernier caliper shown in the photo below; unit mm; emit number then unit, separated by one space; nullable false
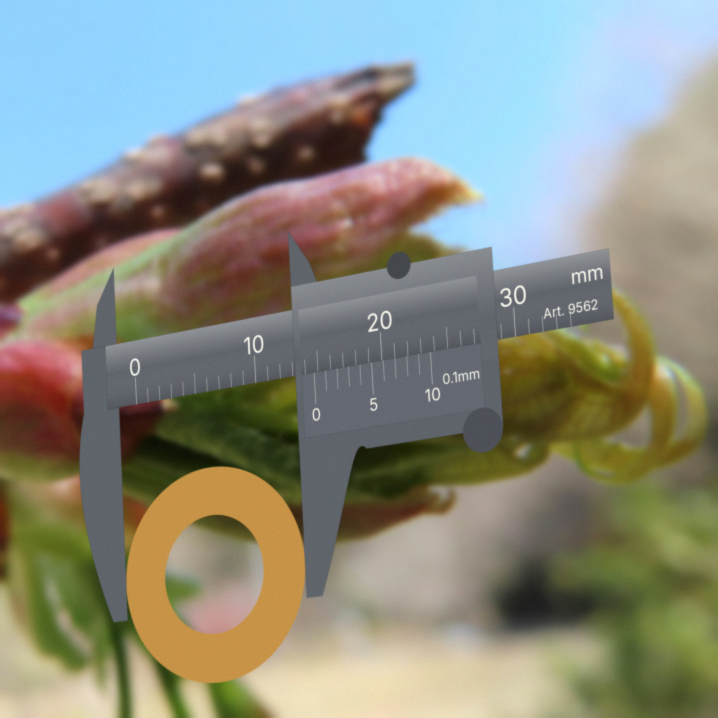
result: 14.7 mm
